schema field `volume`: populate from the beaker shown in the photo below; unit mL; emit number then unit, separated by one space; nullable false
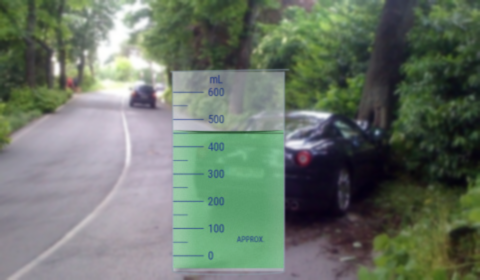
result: 450 mL
